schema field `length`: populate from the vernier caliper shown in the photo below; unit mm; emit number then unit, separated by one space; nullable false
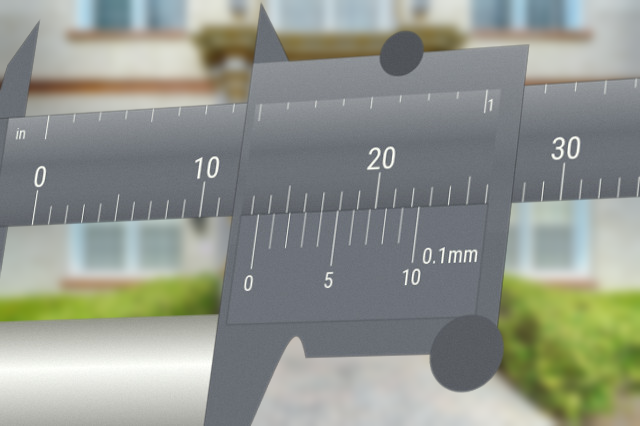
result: 13.4 mm
